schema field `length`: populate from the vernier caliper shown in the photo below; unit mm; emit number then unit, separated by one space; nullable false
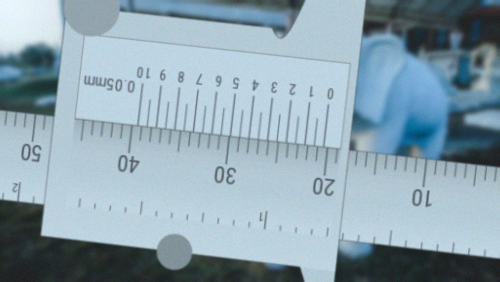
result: 20.4 mm
